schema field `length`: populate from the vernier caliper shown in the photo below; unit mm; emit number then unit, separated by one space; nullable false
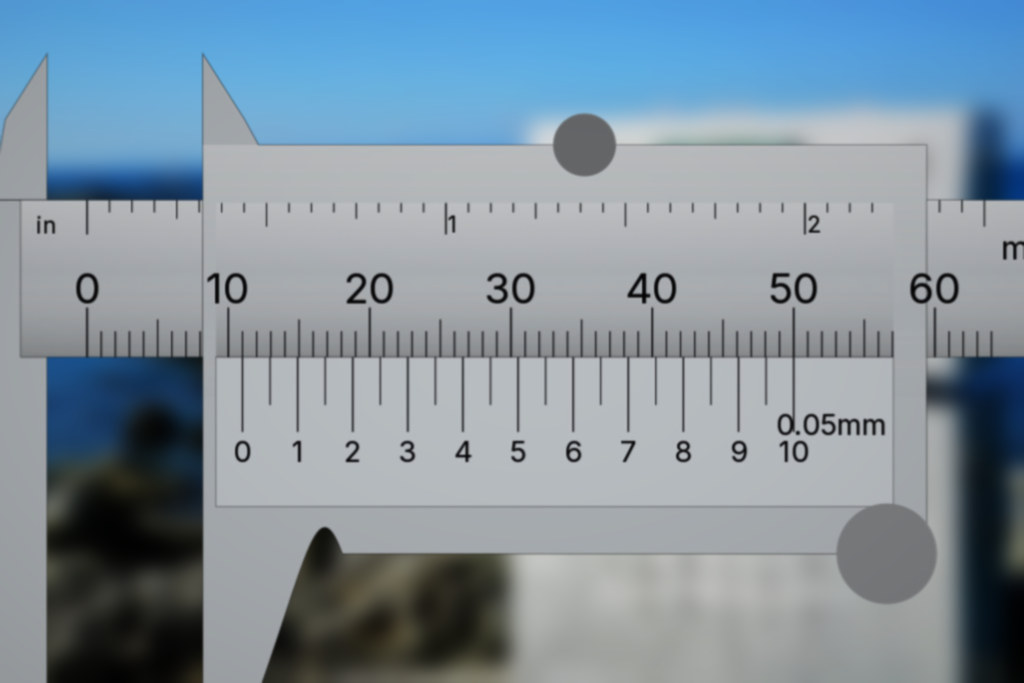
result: 11.0 mm
